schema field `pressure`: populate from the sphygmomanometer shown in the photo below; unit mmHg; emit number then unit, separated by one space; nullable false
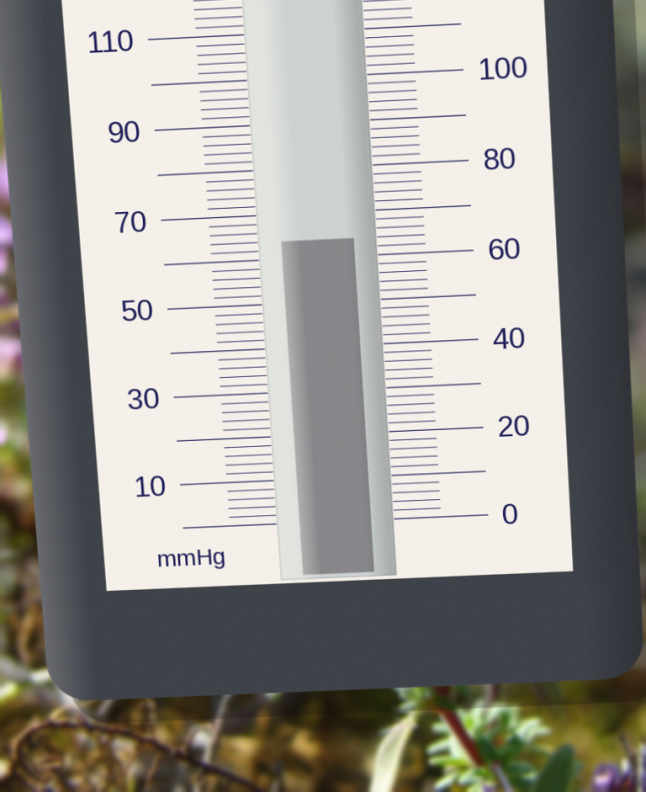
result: 64 mmHg
